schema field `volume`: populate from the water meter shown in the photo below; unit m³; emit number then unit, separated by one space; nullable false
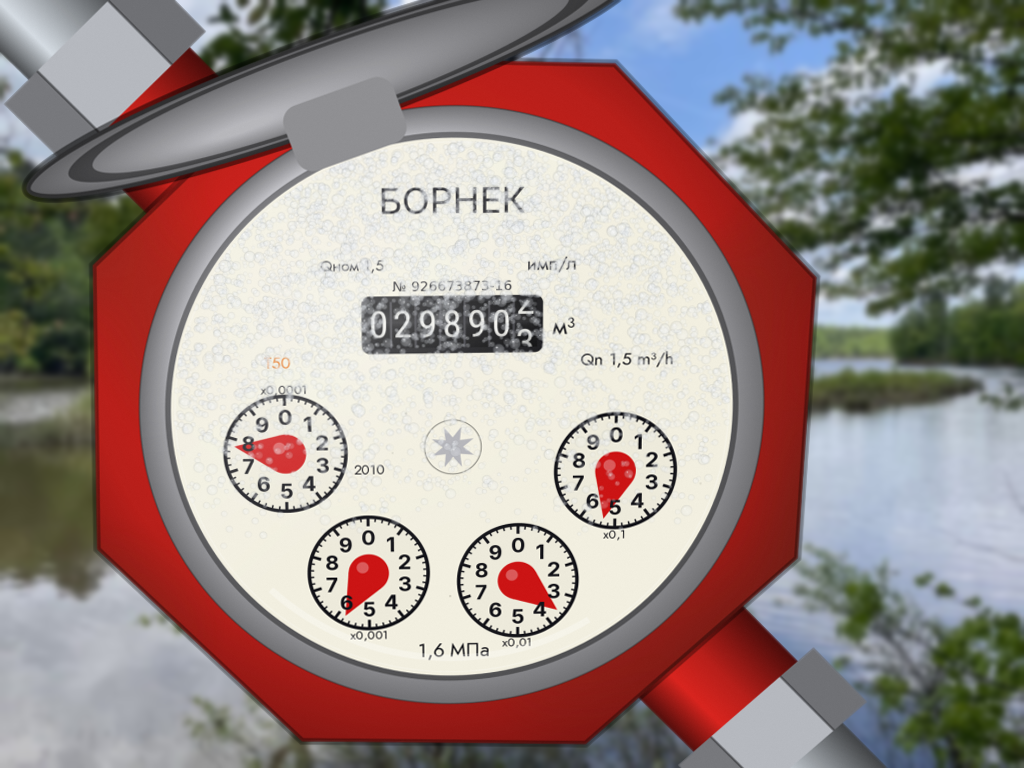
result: 298902.5357 m³
